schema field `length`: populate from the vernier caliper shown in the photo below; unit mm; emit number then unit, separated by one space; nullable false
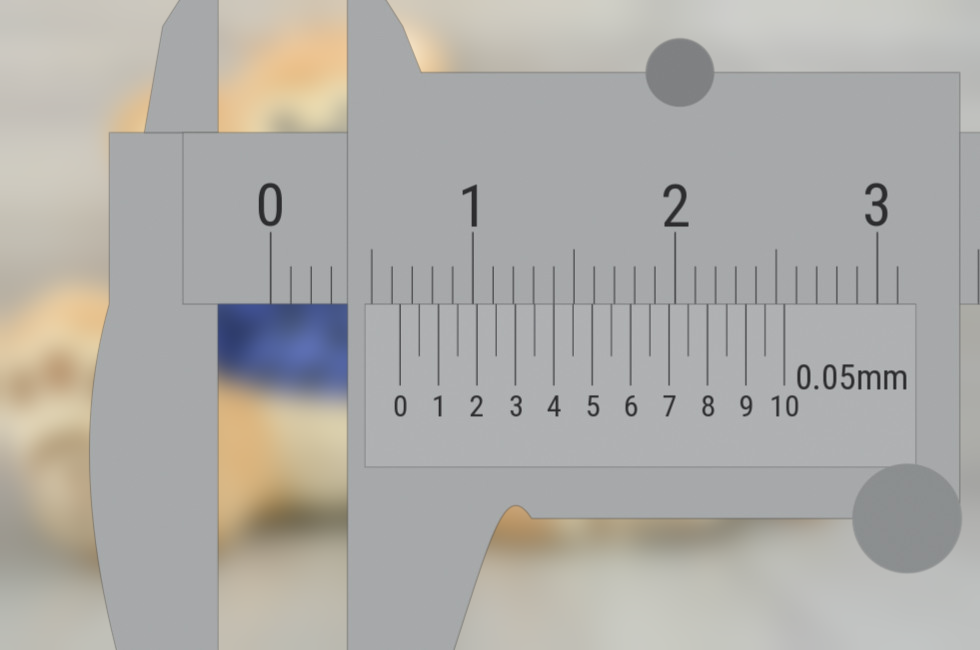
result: 6.4 mm
